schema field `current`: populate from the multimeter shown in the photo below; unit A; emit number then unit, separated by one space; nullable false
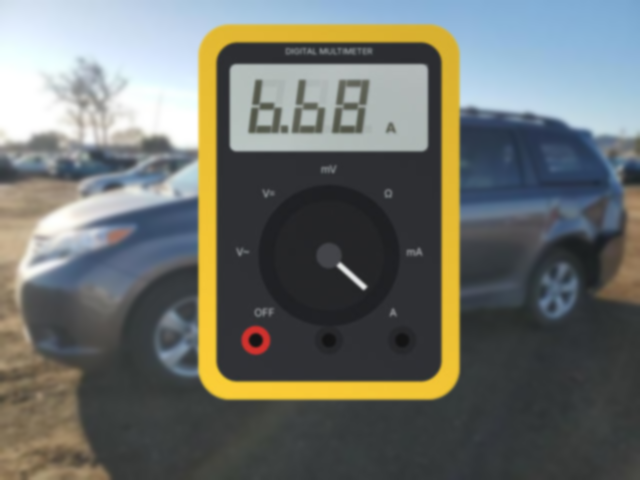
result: 6.68 A
